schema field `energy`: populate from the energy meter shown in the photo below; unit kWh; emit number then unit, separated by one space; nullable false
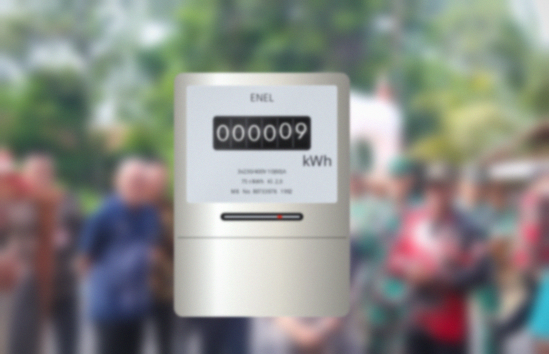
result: 9 kWh
